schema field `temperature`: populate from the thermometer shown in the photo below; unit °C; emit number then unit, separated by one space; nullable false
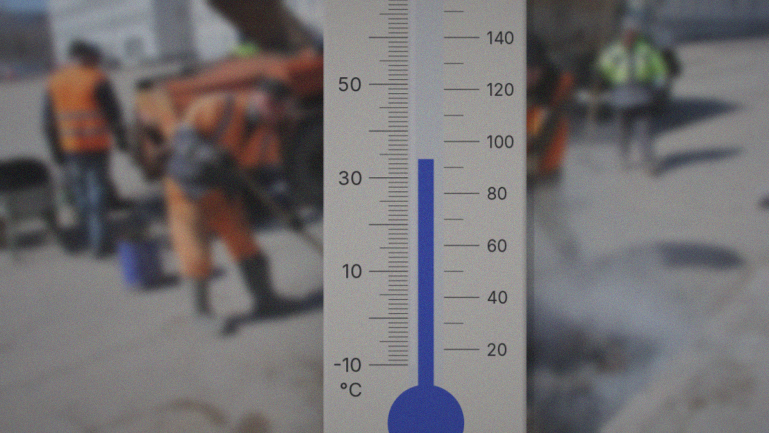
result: 34 °C
